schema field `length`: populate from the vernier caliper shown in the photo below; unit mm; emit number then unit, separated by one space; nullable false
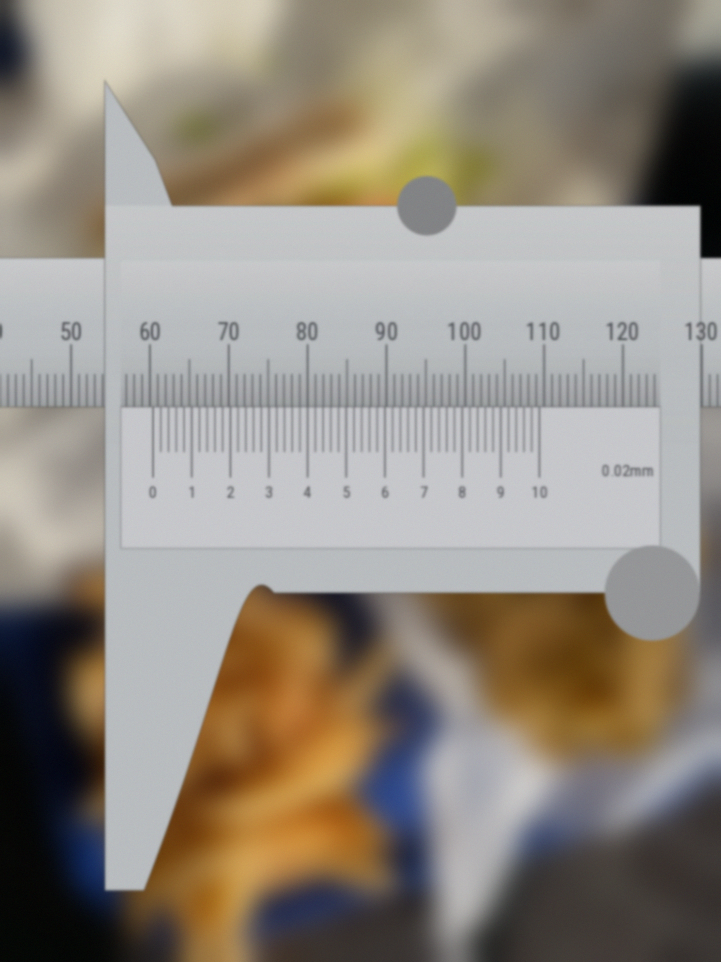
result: 60.4 mm
